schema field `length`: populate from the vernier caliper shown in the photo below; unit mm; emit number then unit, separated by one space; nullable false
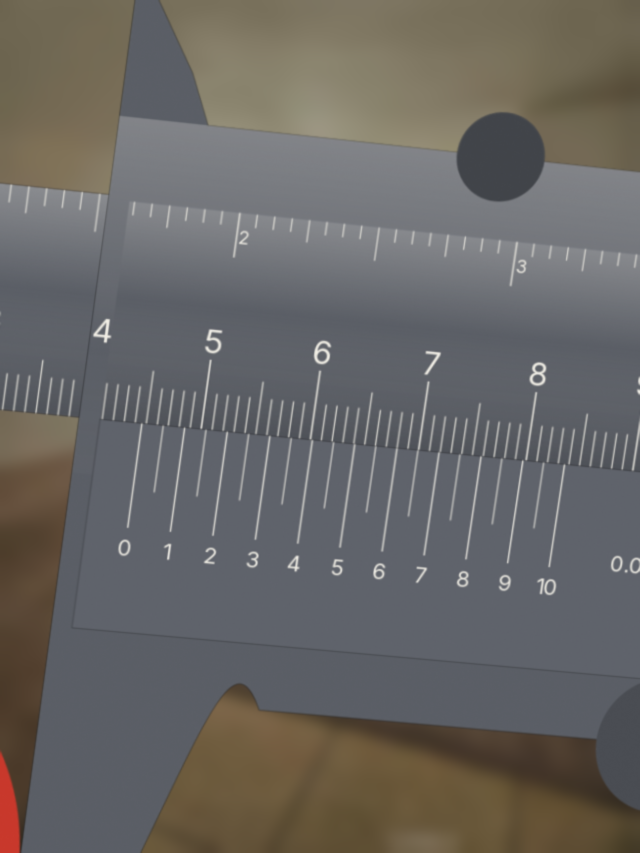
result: 44.6 mm
